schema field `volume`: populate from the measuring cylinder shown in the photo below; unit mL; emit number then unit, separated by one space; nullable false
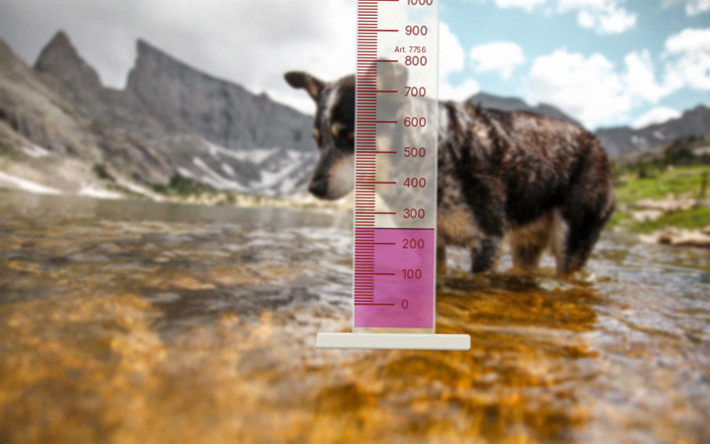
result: 250 mL
